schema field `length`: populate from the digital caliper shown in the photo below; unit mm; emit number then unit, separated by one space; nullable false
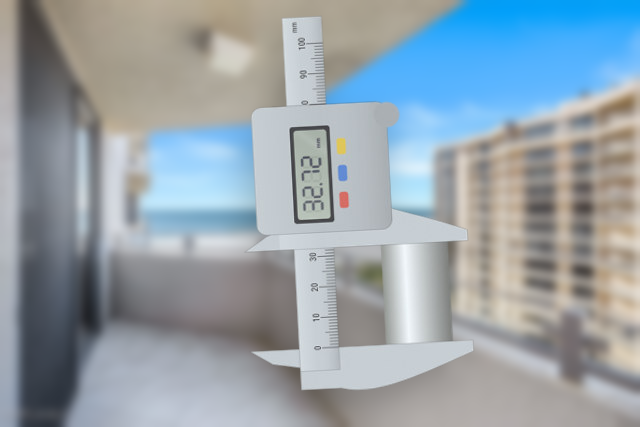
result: 32.72 mm
